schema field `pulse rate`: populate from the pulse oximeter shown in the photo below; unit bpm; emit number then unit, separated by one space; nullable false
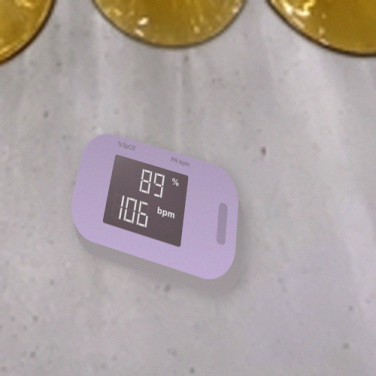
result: 106 bpm
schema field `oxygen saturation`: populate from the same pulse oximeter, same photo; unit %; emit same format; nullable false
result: 89 %
